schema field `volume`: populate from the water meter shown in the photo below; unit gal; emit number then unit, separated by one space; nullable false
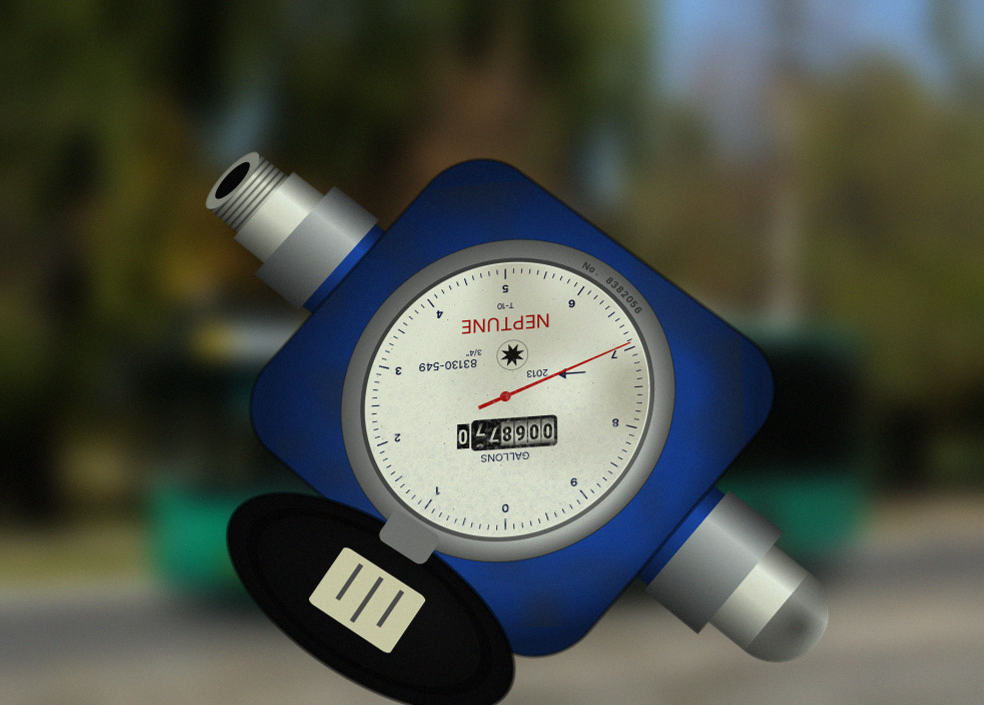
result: 68766.9 gal
